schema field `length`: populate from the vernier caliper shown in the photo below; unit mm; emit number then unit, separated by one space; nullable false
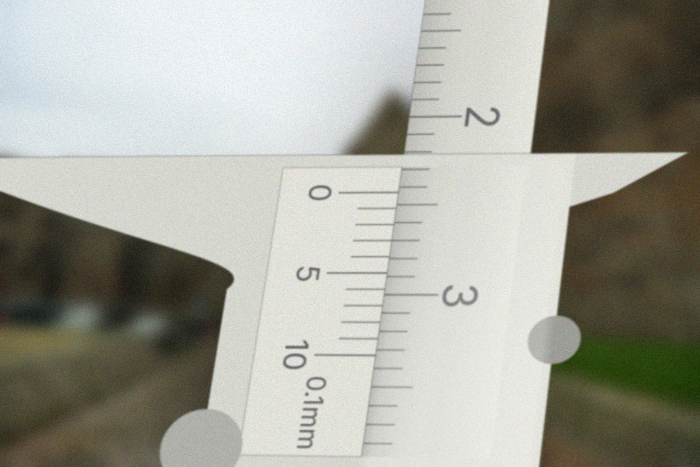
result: 24.3 mm
